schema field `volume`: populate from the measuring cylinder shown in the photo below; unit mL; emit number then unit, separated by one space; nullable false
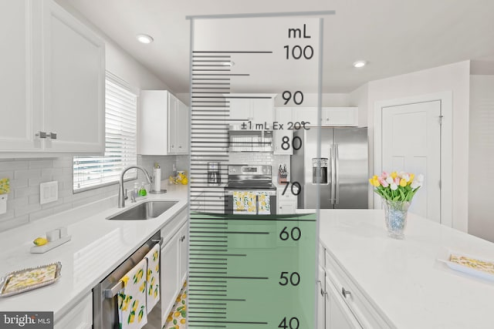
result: 63 mL
